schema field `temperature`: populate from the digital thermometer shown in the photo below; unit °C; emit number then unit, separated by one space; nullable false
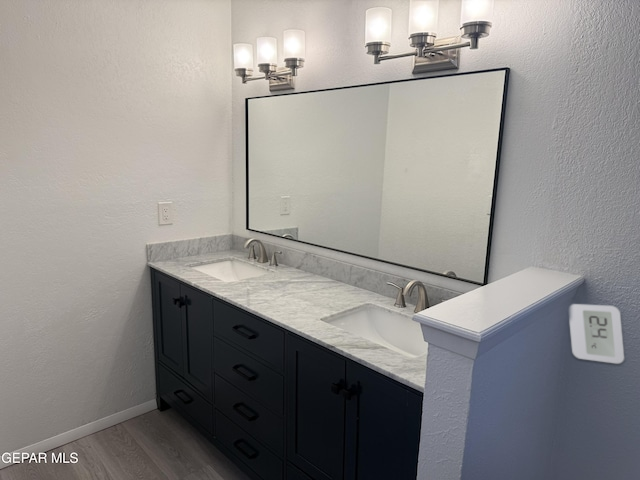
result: 2.4 °C
